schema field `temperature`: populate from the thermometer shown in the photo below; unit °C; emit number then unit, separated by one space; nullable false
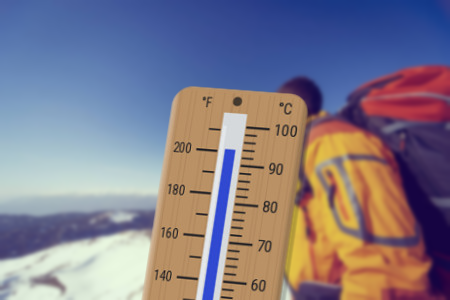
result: 94 °C
